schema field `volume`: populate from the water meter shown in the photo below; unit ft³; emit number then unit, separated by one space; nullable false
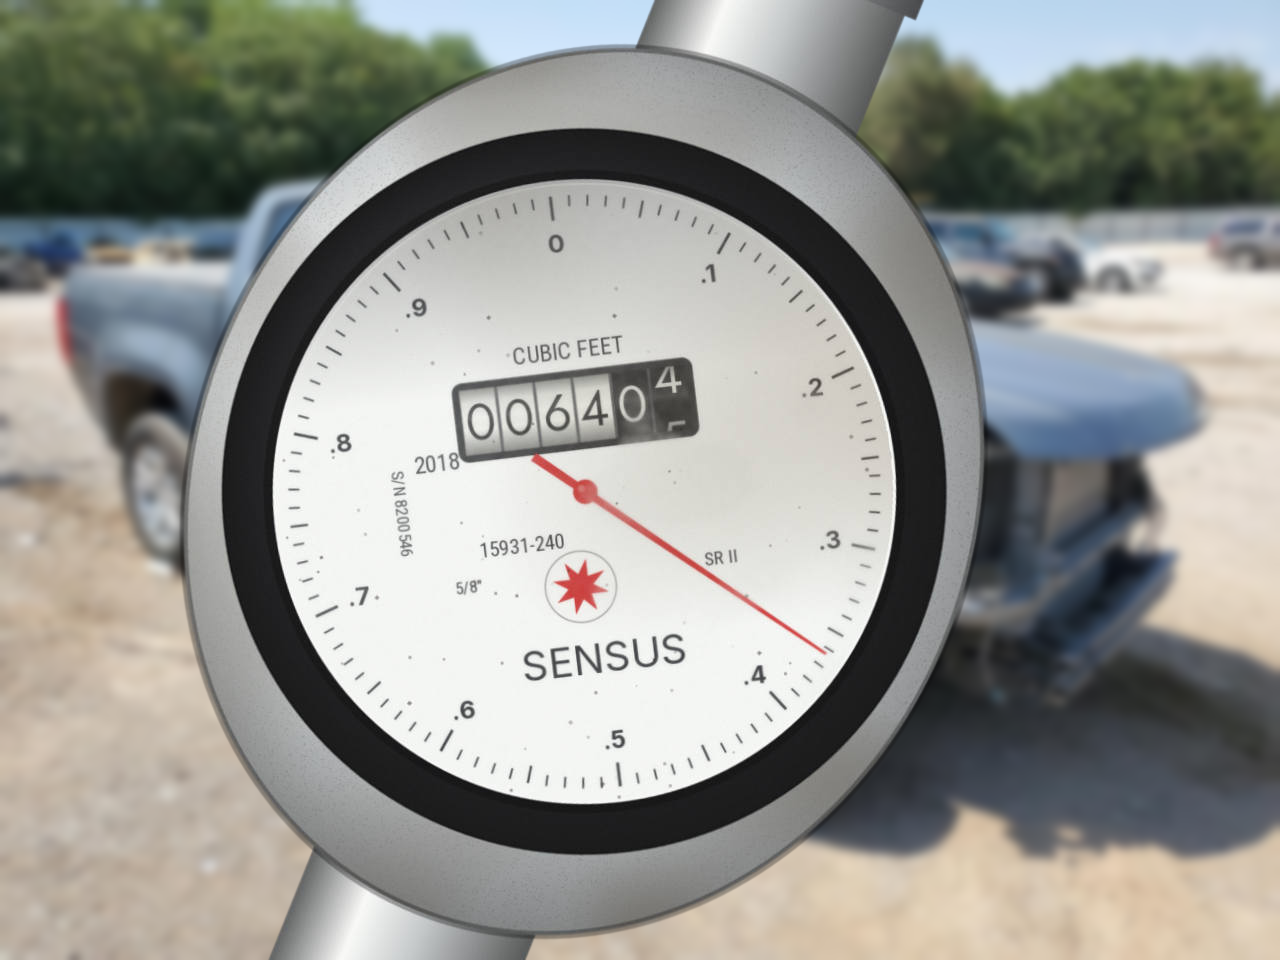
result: 6404.36 ft³
